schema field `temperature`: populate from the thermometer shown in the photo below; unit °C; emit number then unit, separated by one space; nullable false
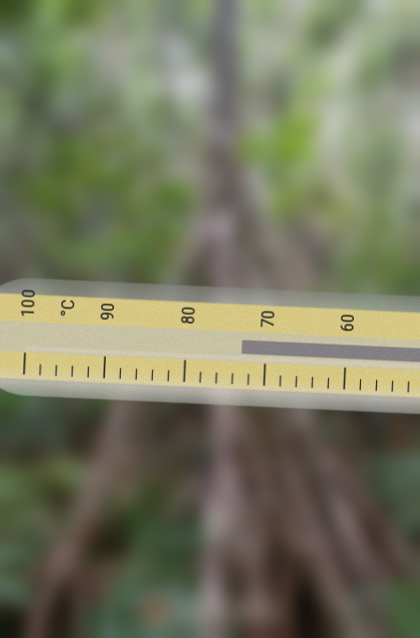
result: 73 °C
